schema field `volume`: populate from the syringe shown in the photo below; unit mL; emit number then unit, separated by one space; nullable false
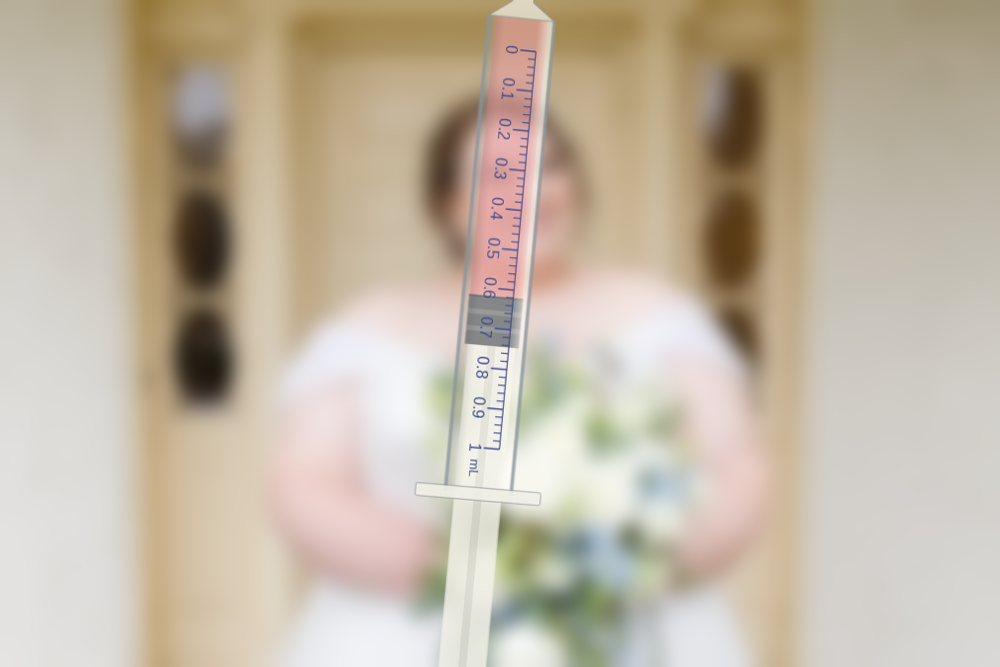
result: 0.62 mL
